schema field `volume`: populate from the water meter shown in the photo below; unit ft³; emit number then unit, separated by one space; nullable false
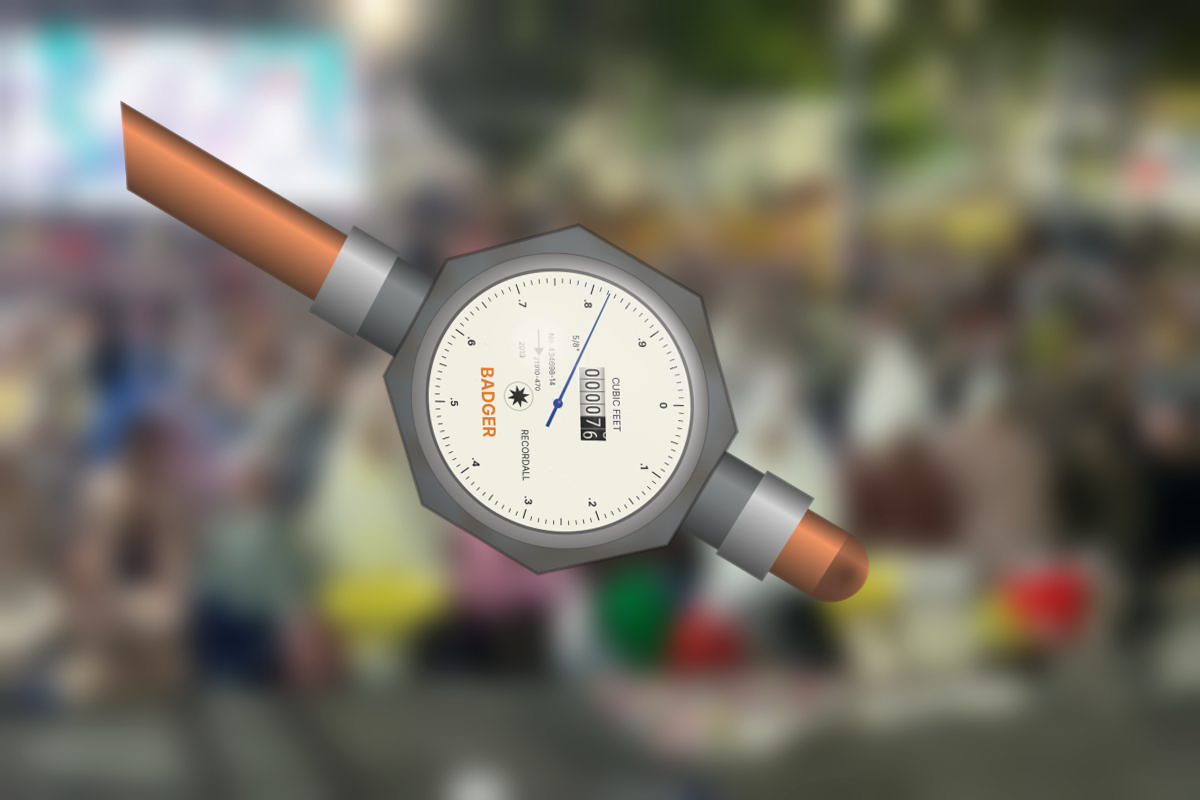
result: 75.82 ft³
